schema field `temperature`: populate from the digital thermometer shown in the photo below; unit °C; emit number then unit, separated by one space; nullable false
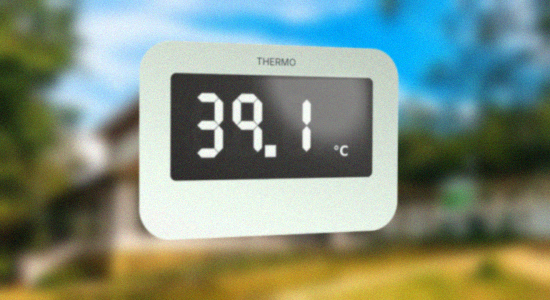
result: 39.1 °C
